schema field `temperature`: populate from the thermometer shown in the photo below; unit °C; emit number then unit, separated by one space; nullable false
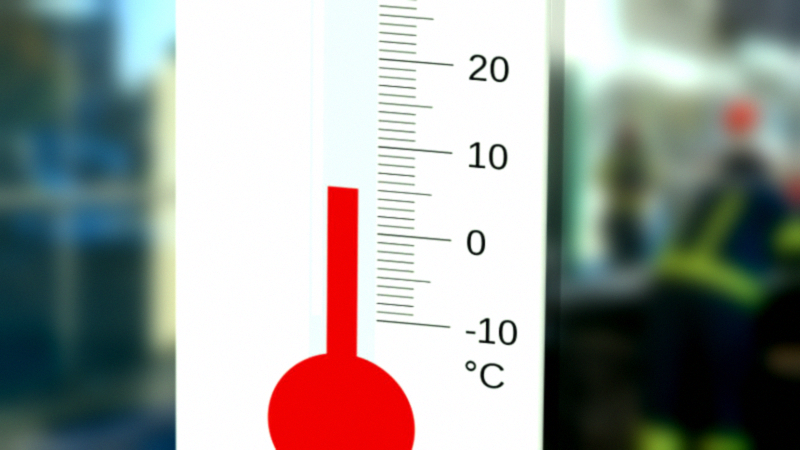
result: 5 °C
